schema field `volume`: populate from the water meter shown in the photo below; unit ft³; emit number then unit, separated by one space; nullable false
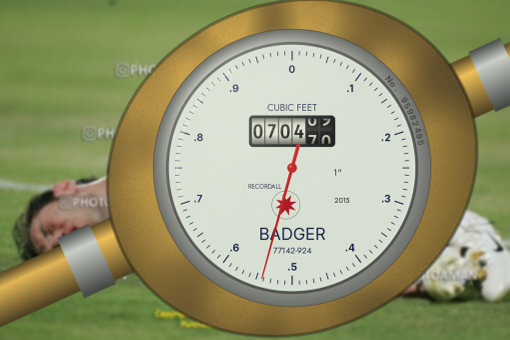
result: 70469.54 ft³
